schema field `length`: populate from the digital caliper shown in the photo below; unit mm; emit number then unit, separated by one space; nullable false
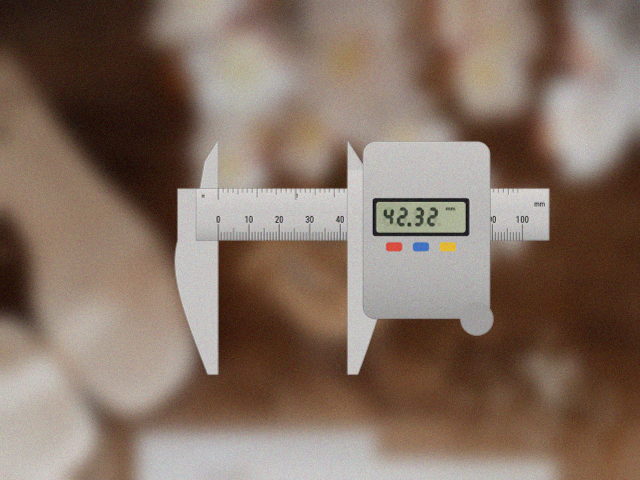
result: 42.32 mm
